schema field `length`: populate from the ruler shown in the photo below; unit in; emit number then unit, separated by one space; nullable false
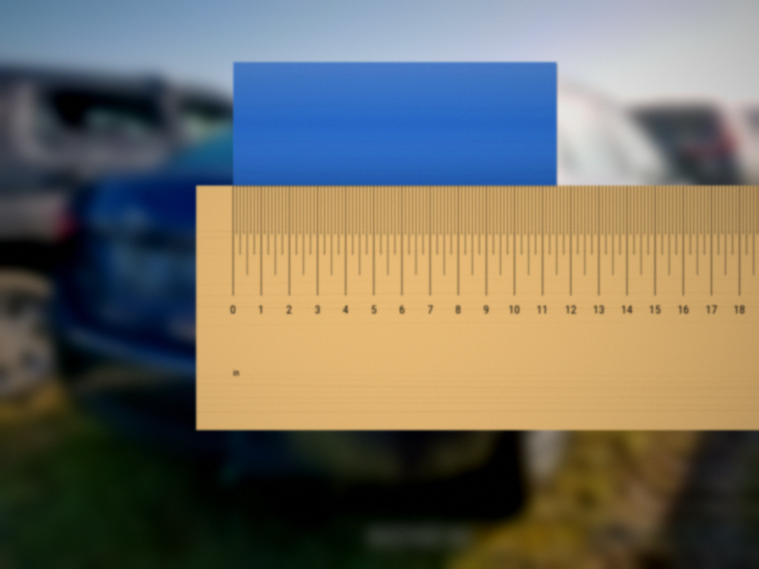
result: 11.5 in
